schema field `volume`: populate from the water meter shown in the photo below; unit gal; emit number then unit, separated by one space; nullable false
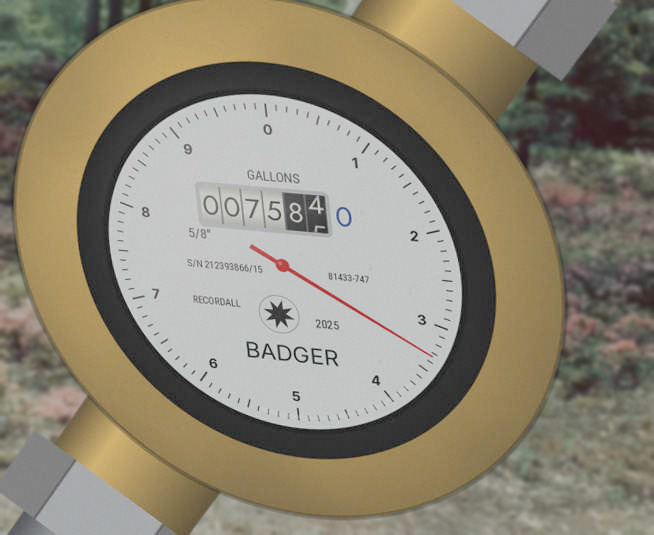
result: 75843.3 gal
